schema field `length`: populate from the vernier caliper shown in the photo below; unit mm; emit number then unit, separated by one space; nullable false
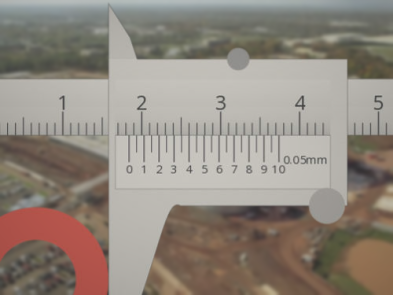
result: 18.4 mm
